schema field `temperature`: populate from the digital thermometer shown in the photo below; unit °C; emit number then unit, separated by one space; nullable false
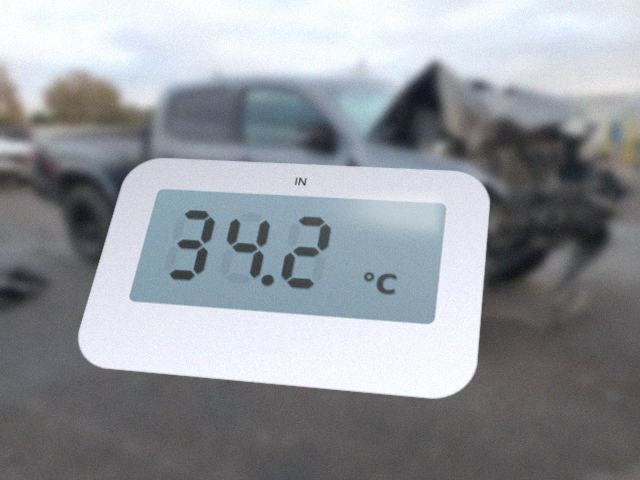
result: 34.2 °C
